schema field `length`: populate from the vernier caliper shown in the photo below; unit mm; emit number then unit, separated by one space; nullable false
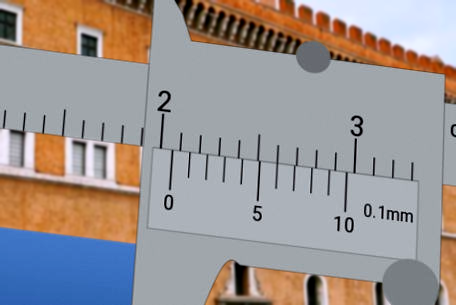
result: 20.6 mm
